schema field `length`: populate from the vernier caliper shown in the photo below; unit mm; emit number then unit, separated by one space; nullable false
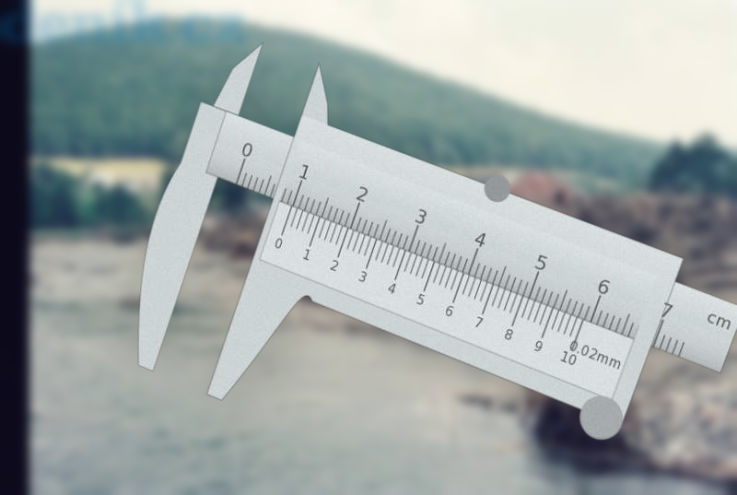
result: 9.8 mm
